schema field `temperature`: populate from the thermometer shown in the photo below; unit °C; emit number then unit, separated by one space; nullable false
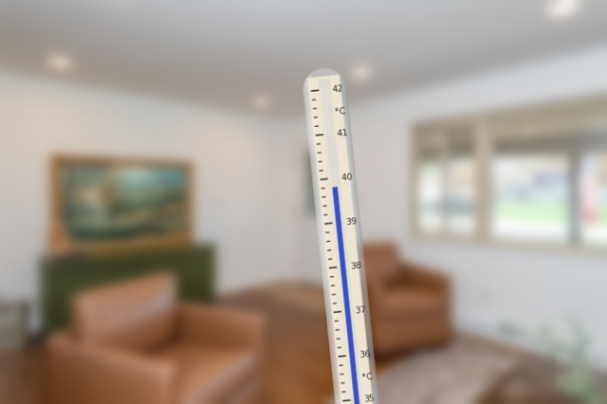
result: 39.8 °C
